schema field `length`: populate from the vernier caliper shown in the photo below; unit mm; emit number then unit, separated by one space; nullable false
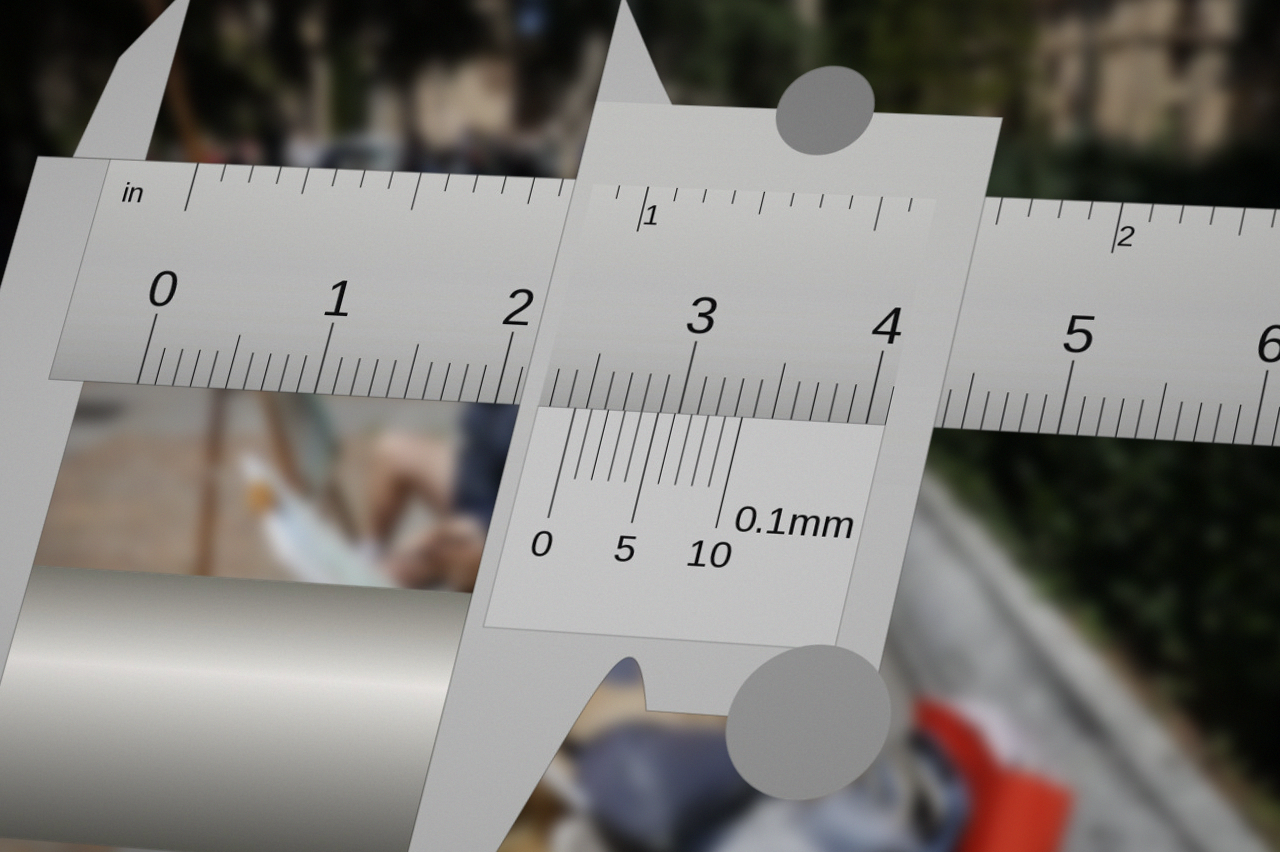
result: 24.4 mm
